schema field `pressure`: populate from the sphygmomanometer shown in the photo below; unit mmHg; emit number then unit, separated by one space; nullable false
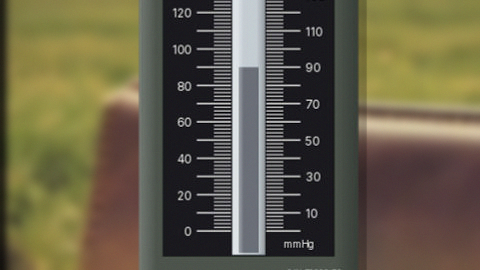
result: 90 mmHg
